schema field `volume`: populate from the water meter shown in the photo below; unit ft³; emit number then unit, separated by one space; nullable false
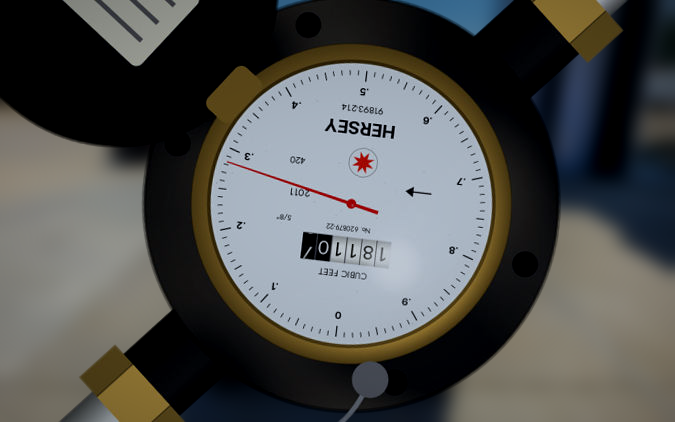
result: 181107.28 ft³
